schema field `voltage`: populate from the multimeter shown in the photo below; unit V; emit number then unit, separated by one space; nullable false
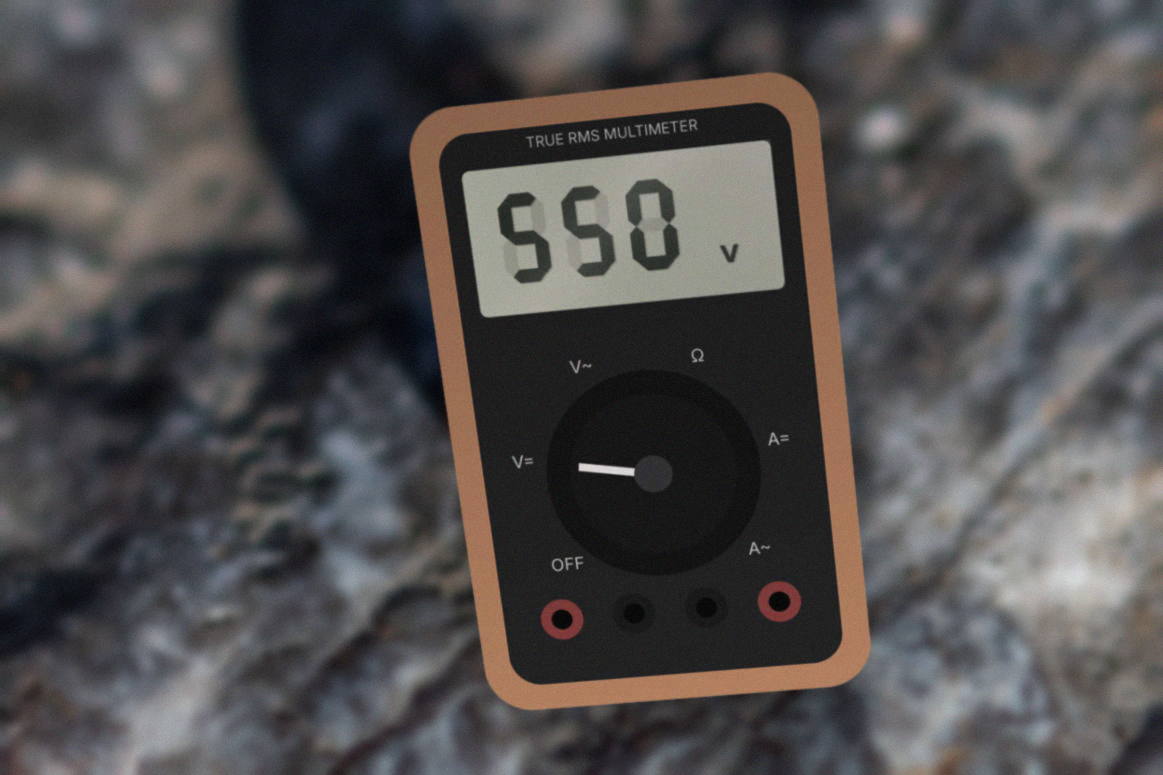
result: 550 V
